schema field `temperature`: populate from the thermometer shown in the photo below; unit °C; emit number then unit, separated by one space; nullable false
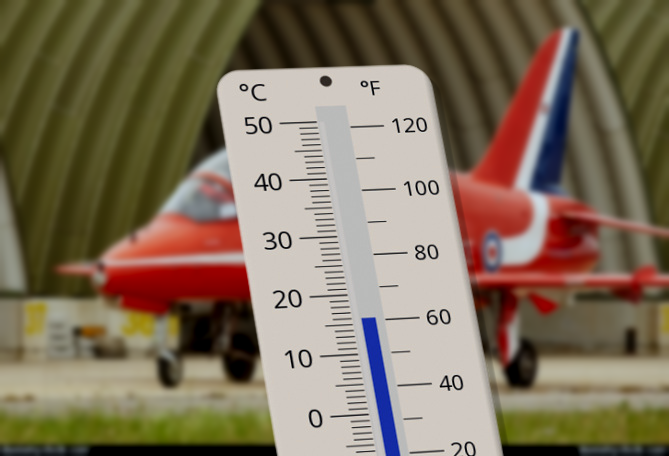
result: 16 °C
